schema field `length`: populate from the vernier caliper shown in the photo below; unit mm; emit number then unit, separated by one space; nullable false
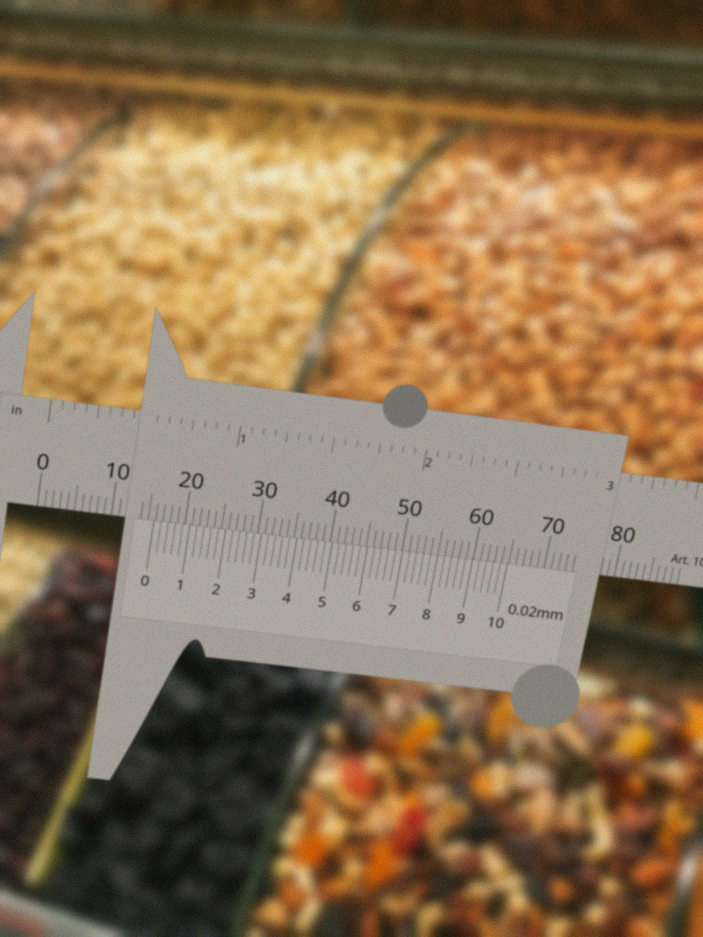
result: 15.8 mm
